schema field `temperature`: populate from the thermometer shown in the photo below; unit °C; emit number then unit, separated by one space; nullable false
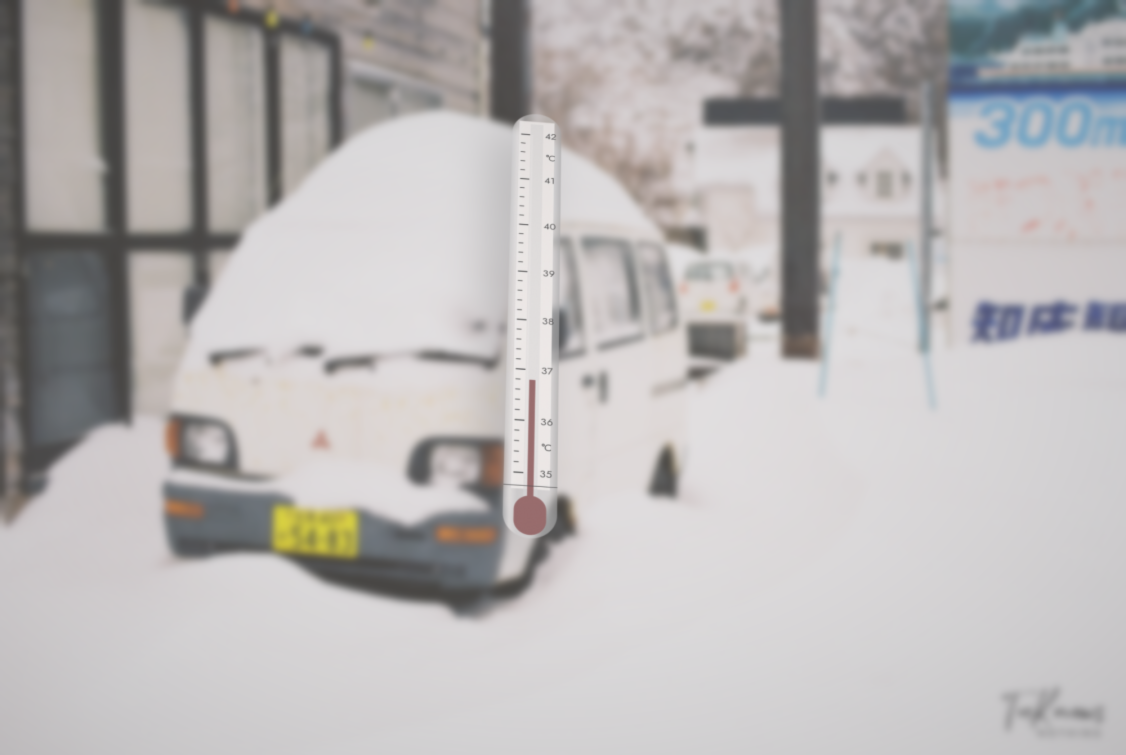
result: 36.8 °C
